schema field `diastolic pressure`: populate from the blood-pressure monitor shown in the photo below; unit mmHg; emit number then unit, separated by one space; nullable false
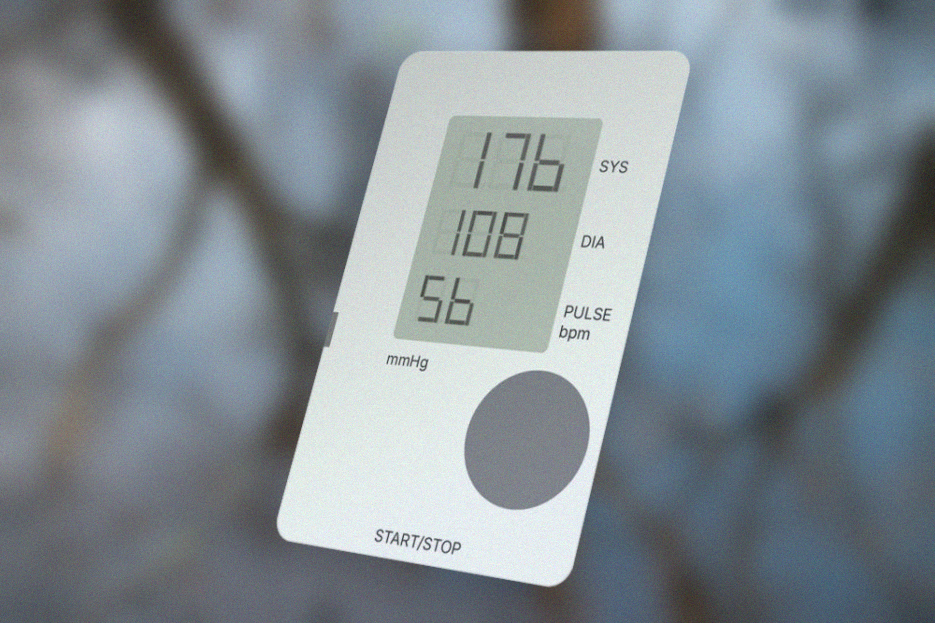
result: 108 mmHg
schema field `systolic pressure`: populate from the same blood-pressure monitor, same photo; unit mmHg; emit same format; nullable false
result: 176 mmHg
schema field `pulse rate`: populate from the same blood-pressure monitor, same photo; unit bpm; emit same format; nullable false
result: 56 bpm
